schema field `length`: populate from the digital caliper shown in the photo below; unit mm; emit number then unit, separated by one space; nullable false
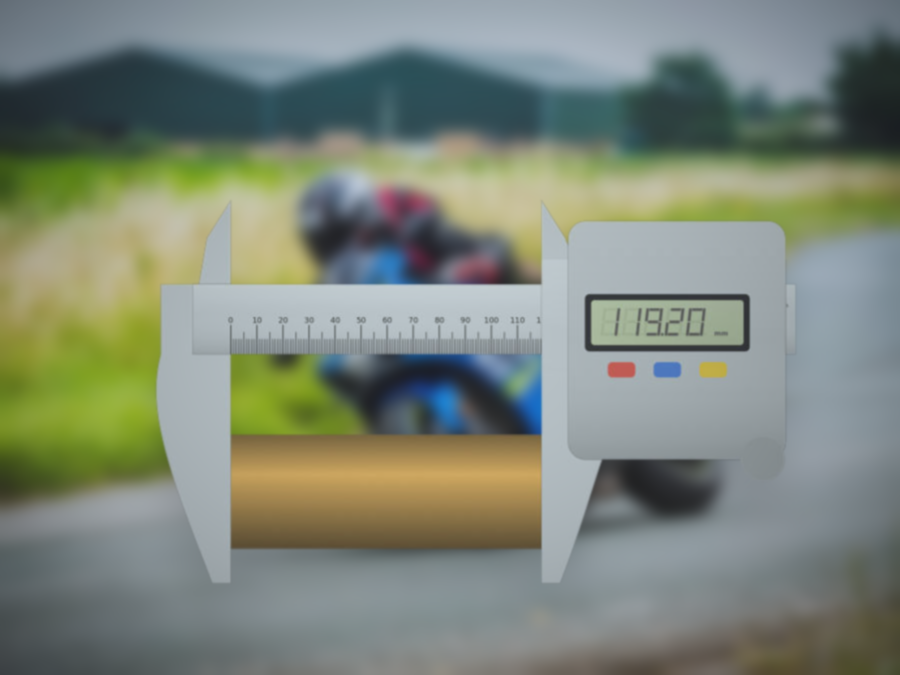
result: 119.20 mm
